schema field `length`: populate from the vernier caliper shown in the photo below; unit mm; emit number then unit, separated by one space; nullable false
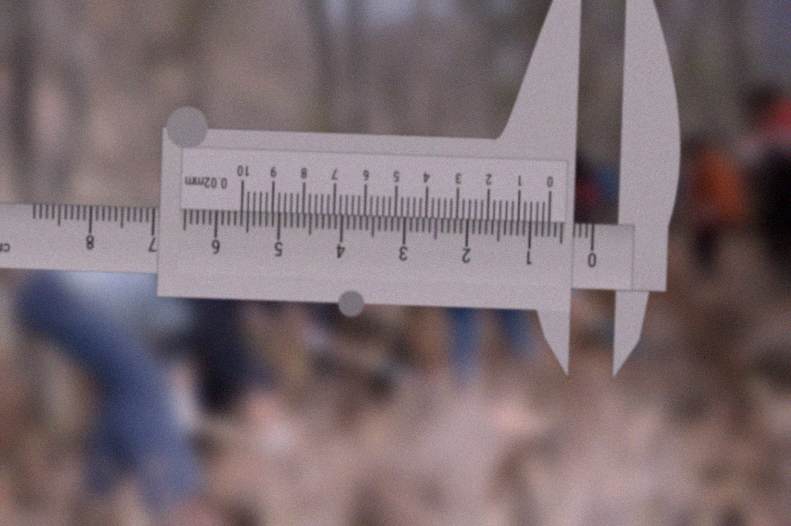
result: 7.0 mm
